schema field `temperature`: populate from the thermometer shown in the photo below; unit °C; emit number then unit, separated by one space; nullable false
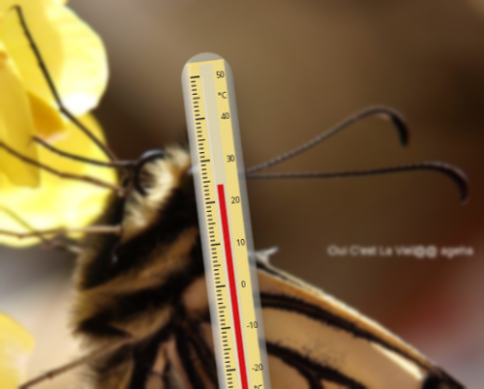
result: 24 °C
